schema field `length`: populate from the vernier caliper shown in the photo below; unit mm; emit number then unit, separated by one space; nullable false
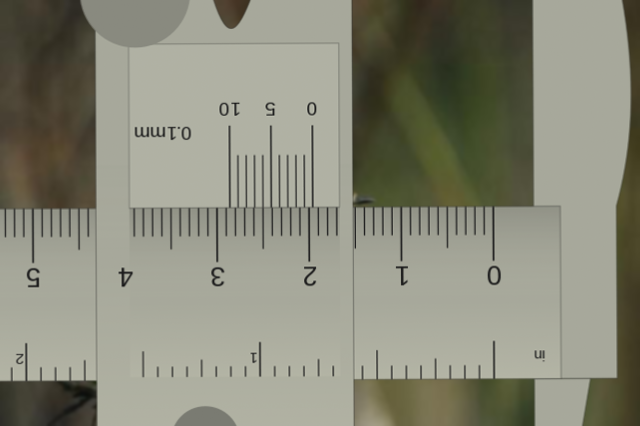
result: 19.6 mm
